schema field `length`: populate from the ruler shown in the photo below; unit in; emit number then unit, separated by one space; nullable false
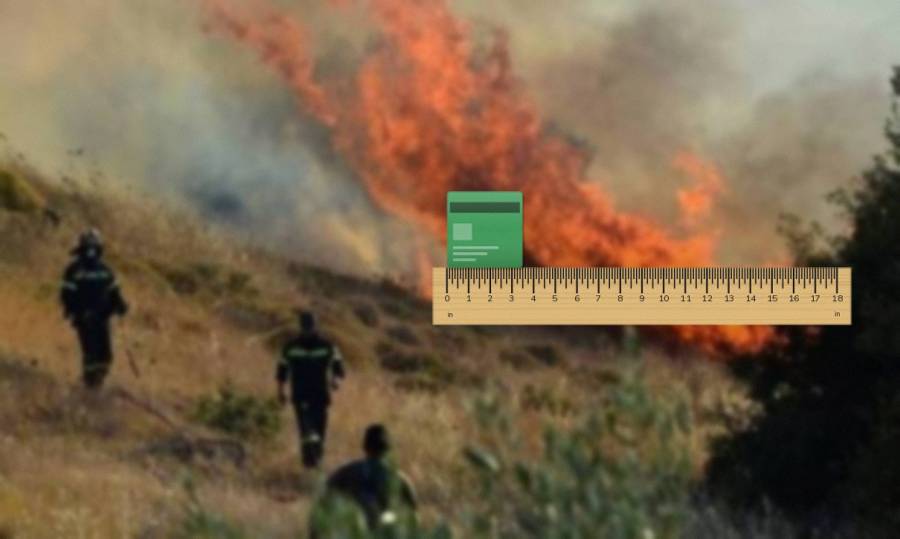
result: 3.5 in
